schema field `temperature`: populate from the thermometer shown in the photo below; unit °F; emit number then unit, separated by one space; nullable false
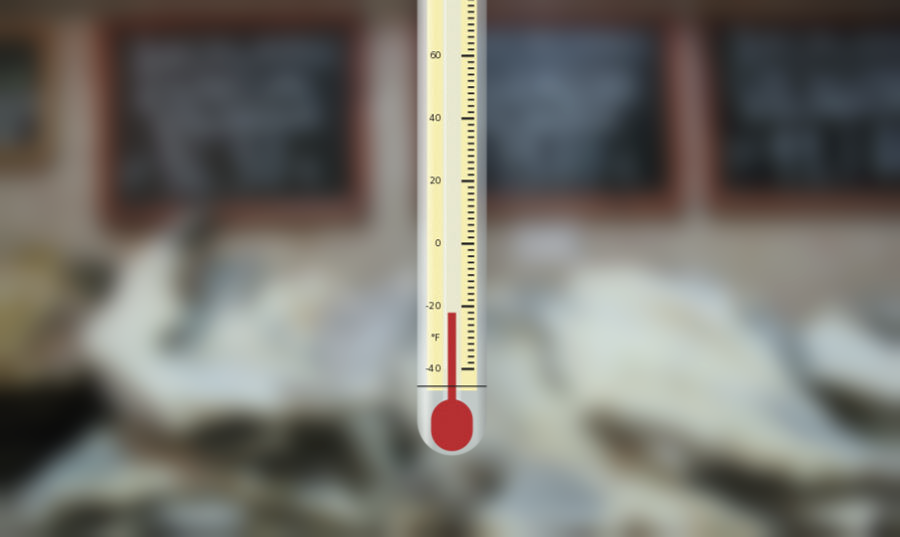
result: -22 °F
